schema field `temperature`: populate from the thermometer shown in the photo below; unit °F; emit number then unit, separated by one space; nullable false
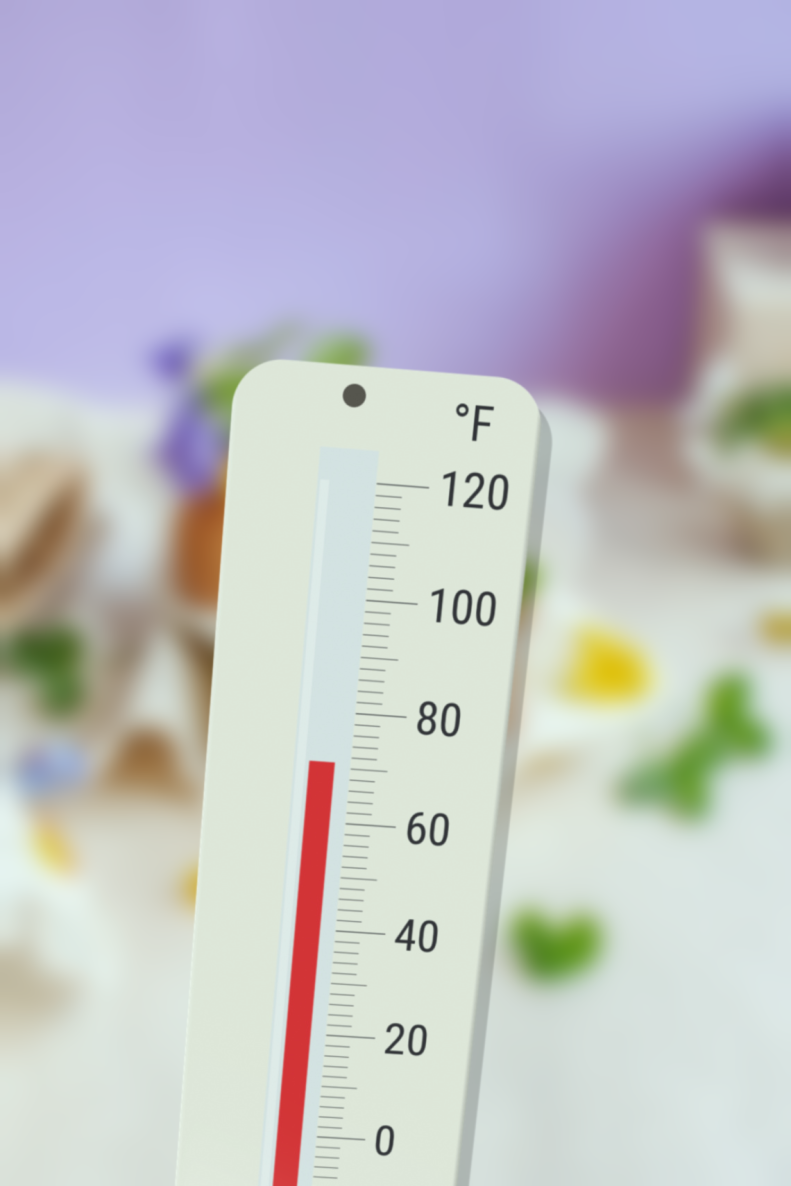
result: 71 °F
